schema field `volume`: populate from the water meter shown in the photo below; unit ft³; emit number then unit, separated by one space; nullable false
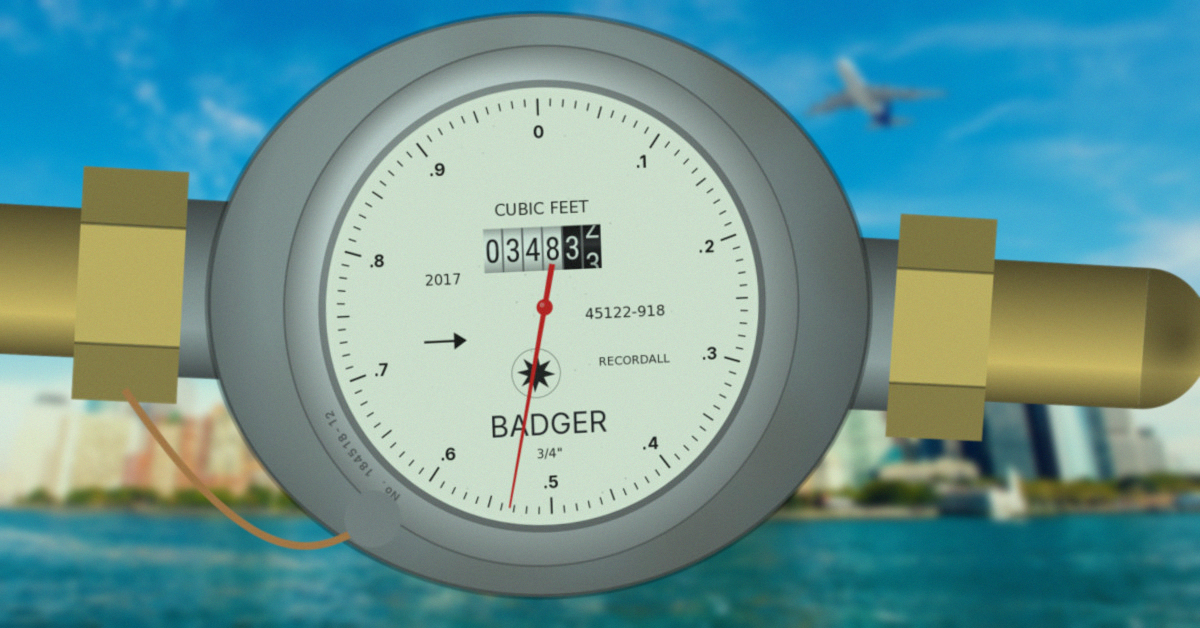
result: 34832.53 ft³
